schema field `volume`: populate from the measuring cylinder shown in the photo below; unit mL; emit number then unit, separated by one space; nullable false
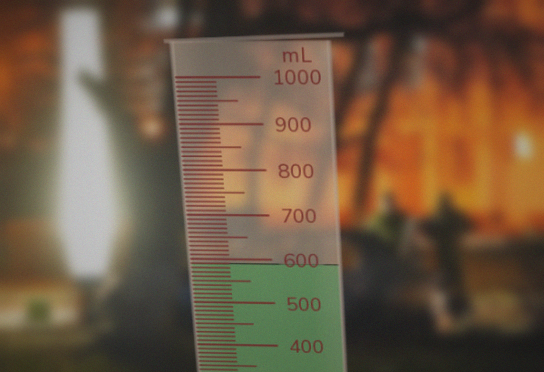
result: 590 mL
